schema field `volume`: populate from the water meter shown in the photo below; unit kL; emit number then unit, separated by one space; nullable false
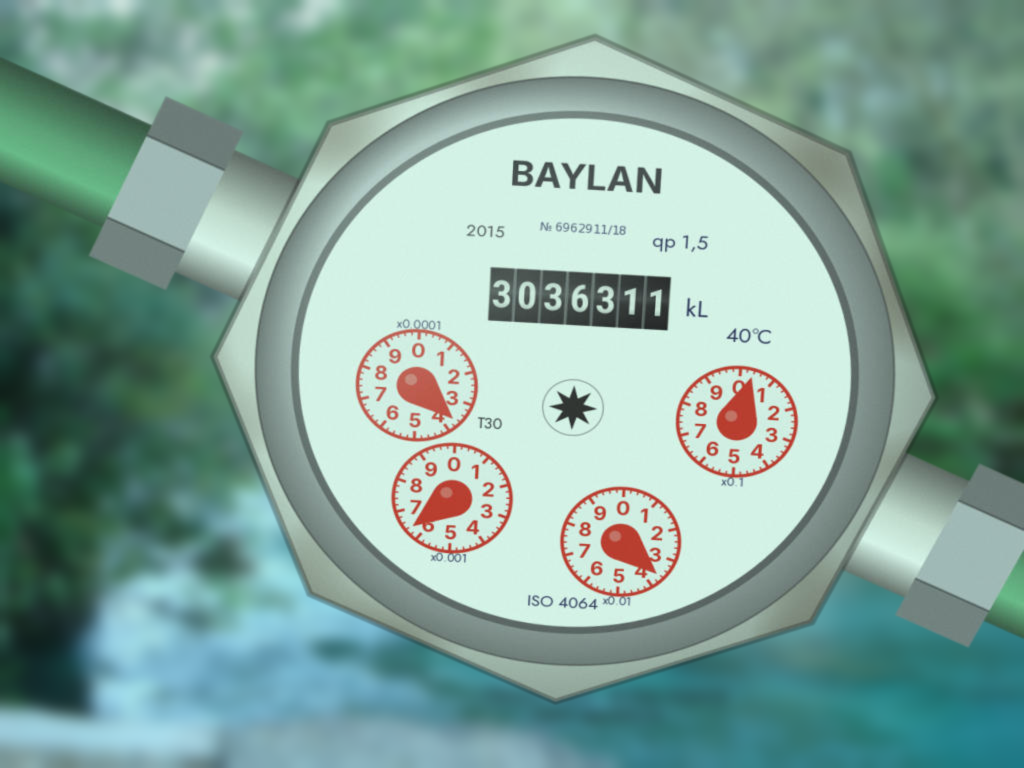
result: 3036311.0363 kL
